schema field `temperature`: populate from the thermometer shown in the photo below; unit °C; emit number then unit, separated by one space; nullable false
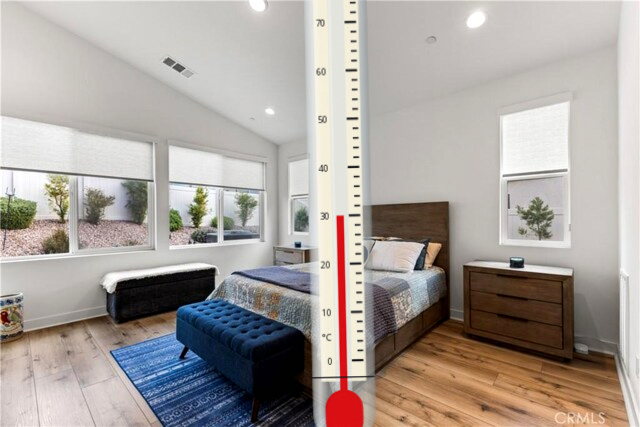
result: 30 °C
